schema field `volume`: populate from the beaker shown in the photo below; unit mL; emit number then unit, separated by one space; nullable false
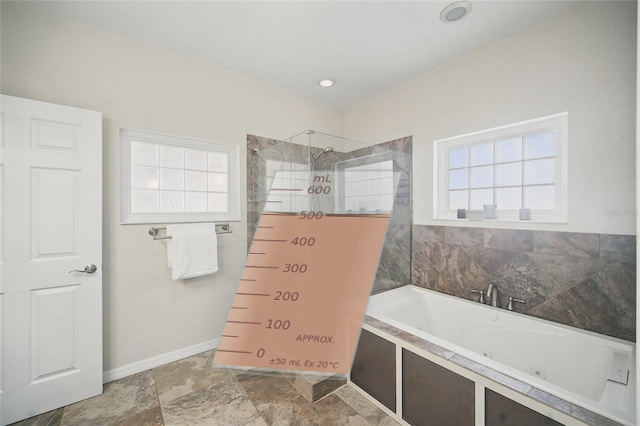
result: 500 mL
